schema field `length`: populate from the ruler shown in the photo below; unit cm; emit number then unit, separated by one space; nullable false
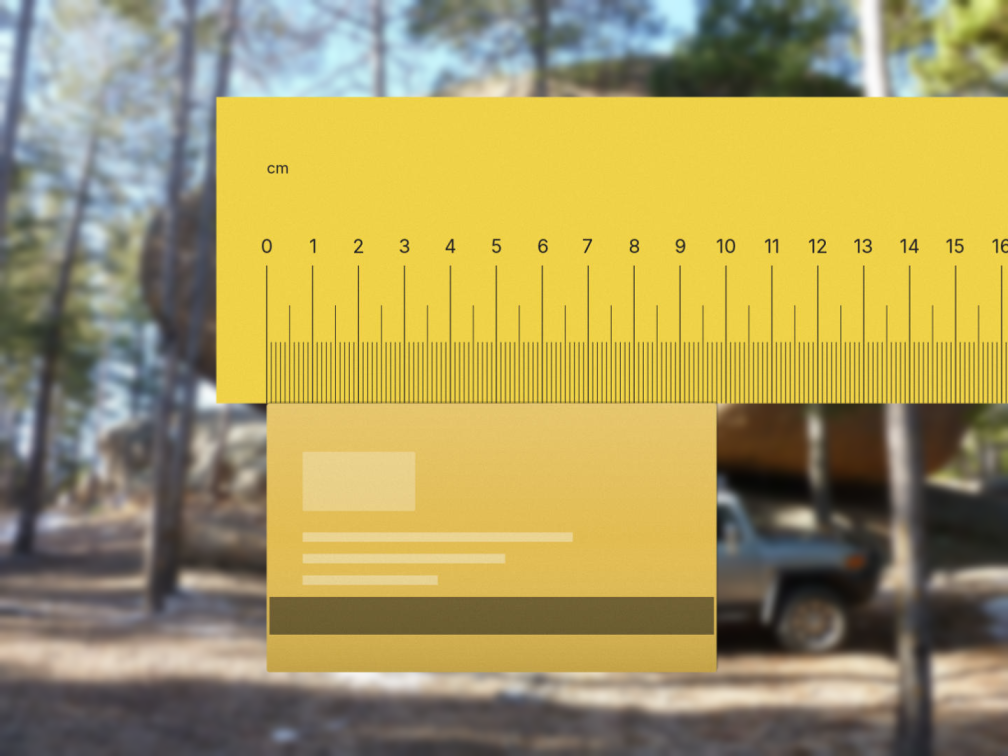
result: 9.8 cm
